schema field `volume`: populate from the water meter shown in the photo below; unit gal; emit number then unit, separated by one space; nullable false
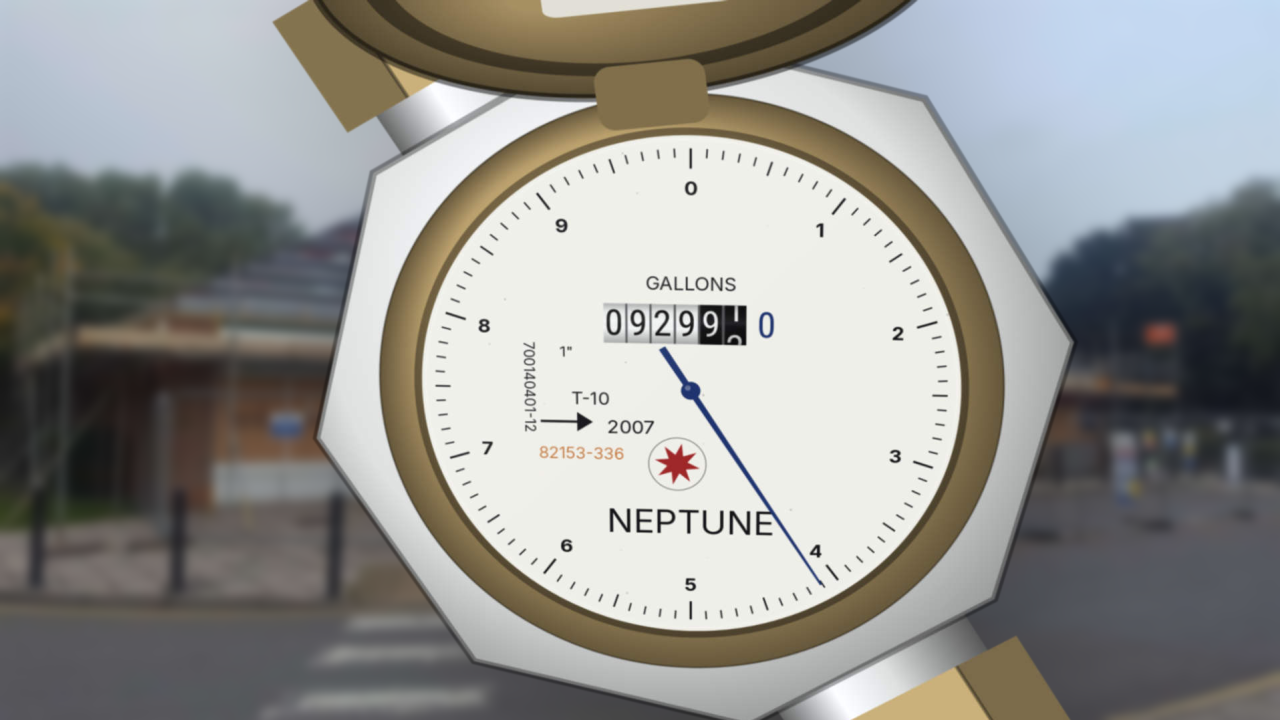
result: 929914.1 gal
